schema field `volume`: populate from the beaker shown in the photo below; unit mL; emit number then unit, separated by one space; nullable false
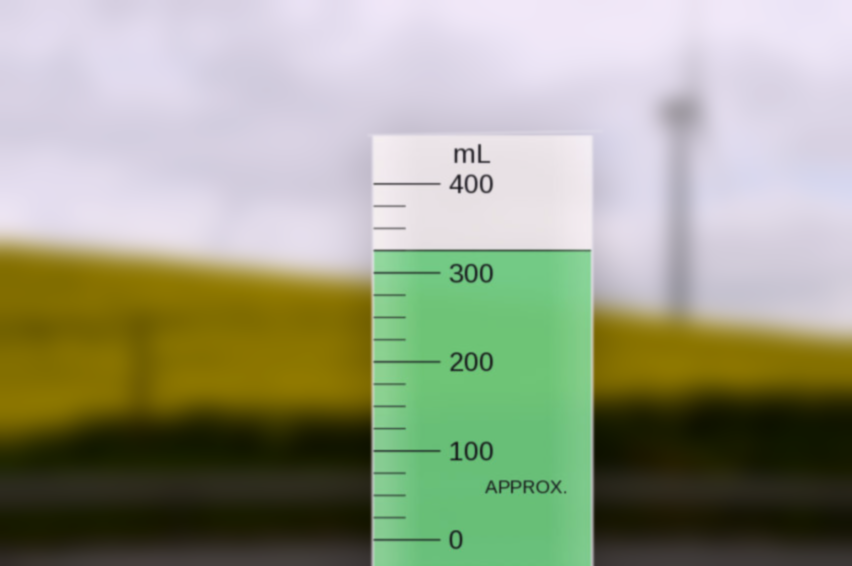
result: 325 mL
